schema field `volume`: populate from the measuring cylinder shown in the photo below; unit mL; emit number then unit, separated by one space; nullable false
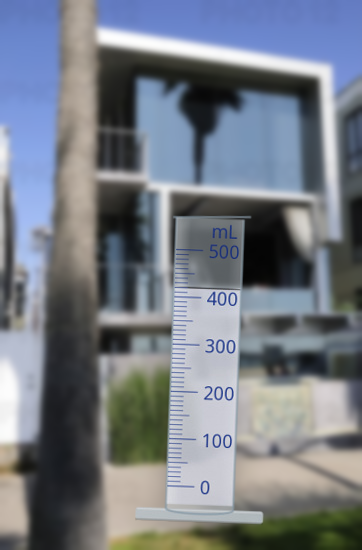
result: 420 mL
